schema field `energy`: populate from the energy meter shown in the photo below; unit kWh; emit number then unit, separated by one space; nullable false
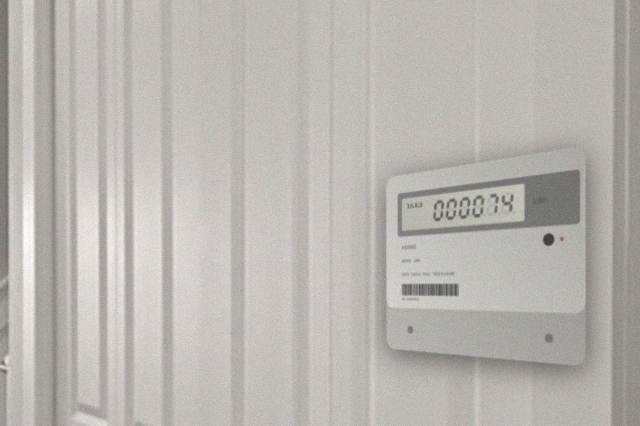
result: 74 kWh
